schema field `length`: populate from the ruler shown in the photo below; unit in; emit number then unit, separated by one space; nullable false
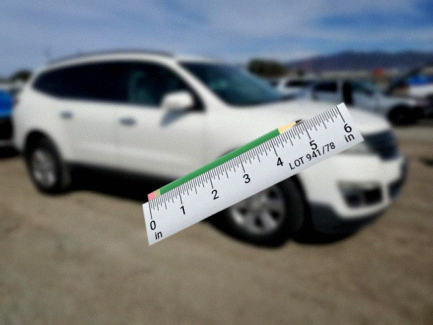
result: 5 in
